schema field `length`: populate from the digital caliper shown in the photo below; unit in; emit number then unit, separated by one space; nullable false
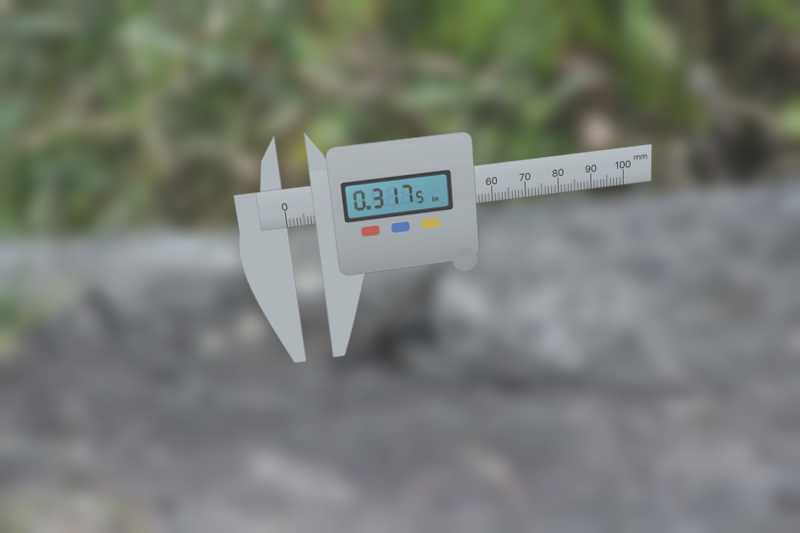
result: 0.3175 in
